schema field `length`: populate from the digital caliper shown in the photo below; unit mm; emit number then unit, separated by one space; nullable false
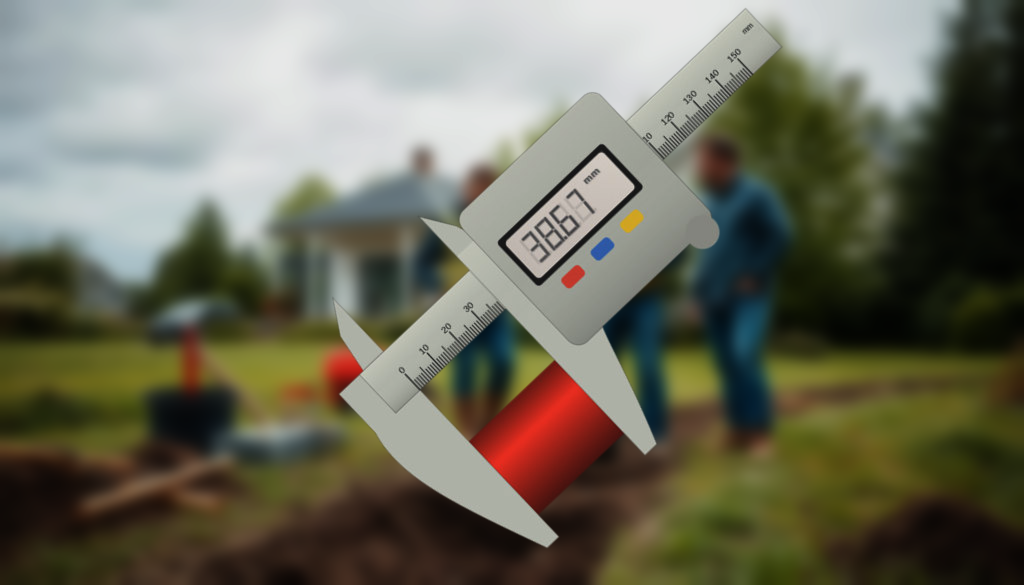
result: 38.67 mm
